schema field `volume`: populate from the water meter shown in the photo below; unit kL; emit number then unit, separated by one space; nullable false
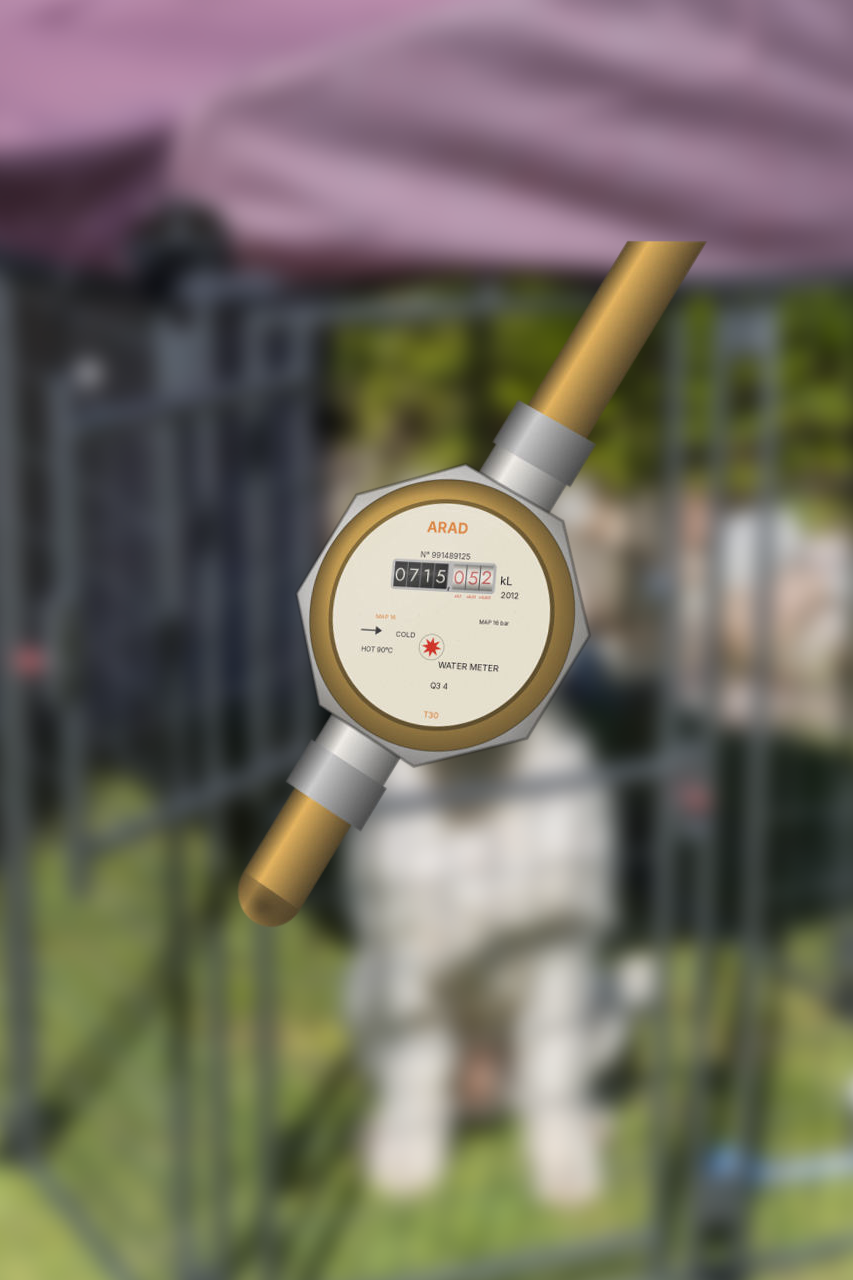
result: 715.052 kL
